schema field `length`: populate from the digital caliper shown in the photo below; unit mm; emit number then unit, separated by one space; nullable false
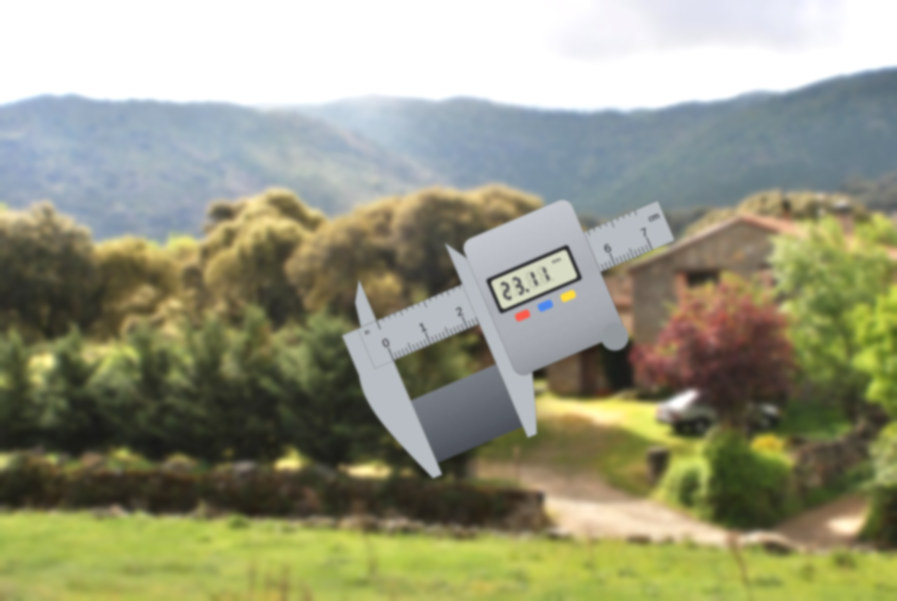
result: 23.11 mm
